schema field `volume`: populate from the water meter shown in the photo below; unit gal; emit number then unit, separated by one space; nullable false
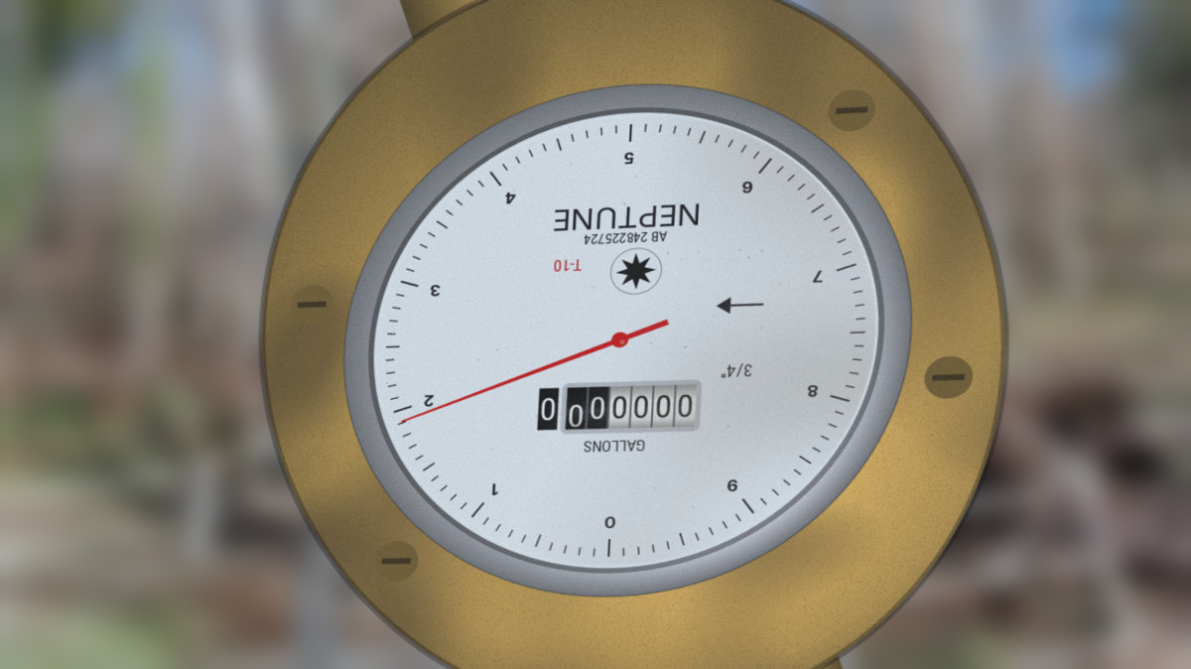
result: 1.9 gal
